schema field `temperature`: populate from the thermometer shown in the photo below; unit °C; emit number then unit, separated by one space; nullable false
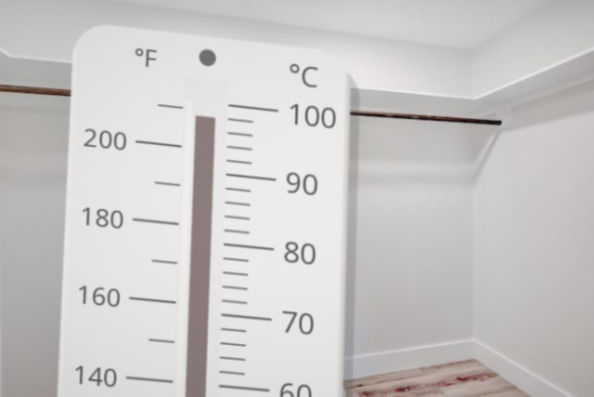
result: 98 °C
